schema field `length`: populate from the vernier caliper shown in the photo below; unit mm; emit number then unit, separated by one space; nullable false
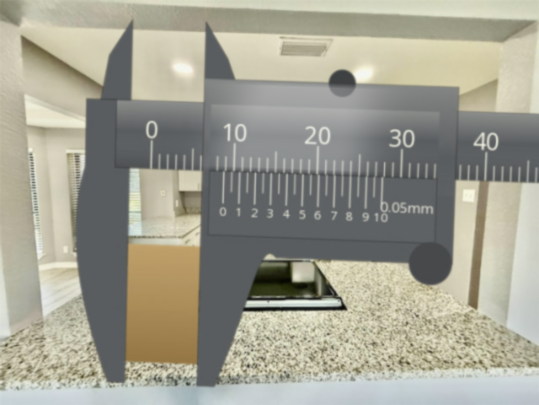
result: 8.8 mm
